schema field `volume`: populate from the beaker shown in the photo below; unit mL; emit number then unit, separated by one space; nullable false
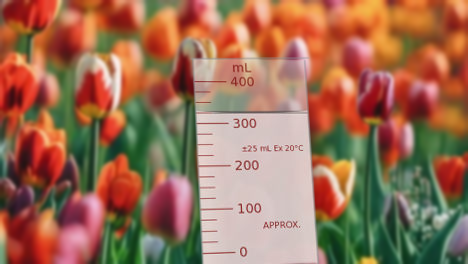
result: 325 mL
